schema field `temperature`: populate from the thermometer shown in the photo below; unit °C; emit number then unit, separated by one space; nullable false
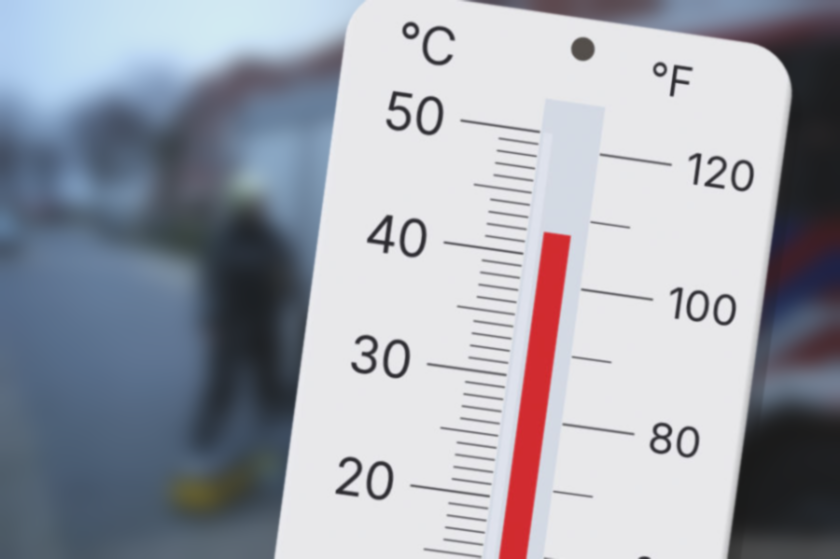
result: 42 °C
